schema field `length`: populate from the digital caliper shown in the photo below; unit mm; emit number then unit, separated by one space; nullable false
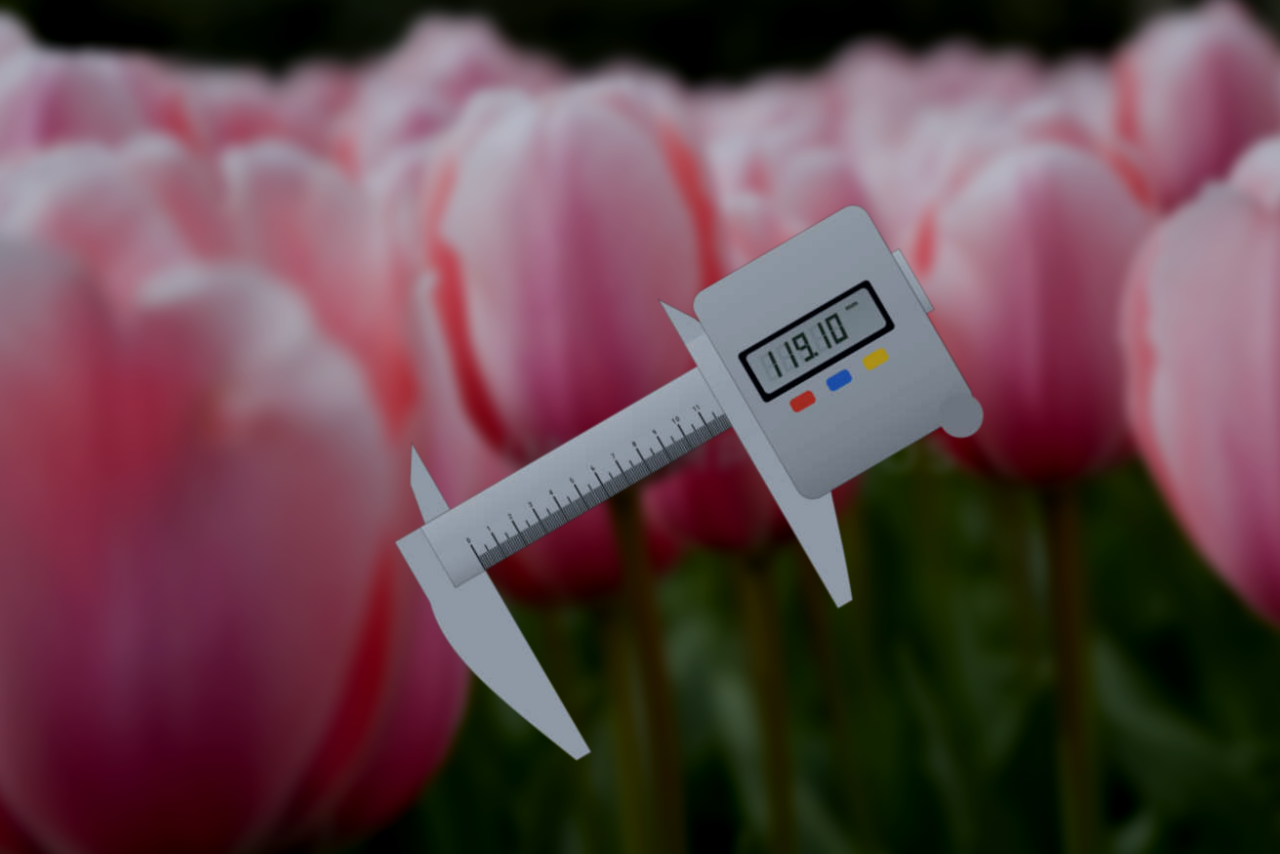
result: 119.10 mm
